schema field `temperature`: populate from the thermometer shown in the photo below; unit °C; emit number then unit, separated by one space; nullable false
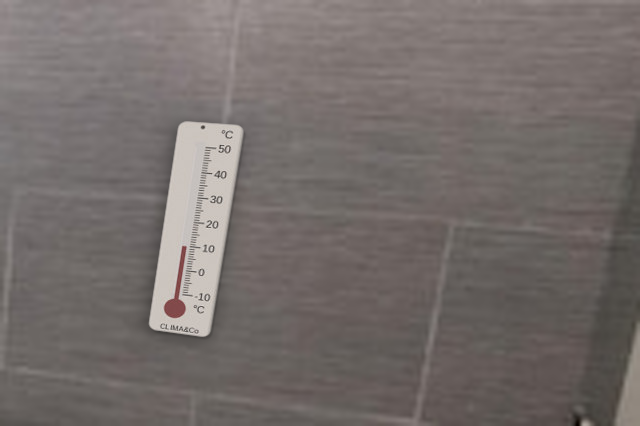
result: 10 °C
